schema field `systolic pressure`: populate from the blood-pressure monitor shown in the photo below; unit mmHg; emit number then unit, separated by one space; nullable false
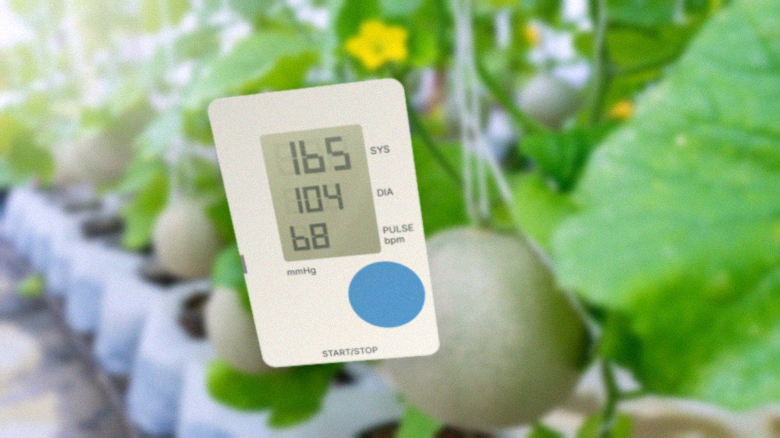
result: 165 mmHg
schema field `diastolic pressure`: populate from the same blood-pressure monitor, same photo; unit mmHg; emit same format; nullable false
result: 104 mmHg
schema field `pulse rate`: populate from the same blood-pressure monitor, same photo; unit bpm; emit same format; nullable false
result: 68 bpm
